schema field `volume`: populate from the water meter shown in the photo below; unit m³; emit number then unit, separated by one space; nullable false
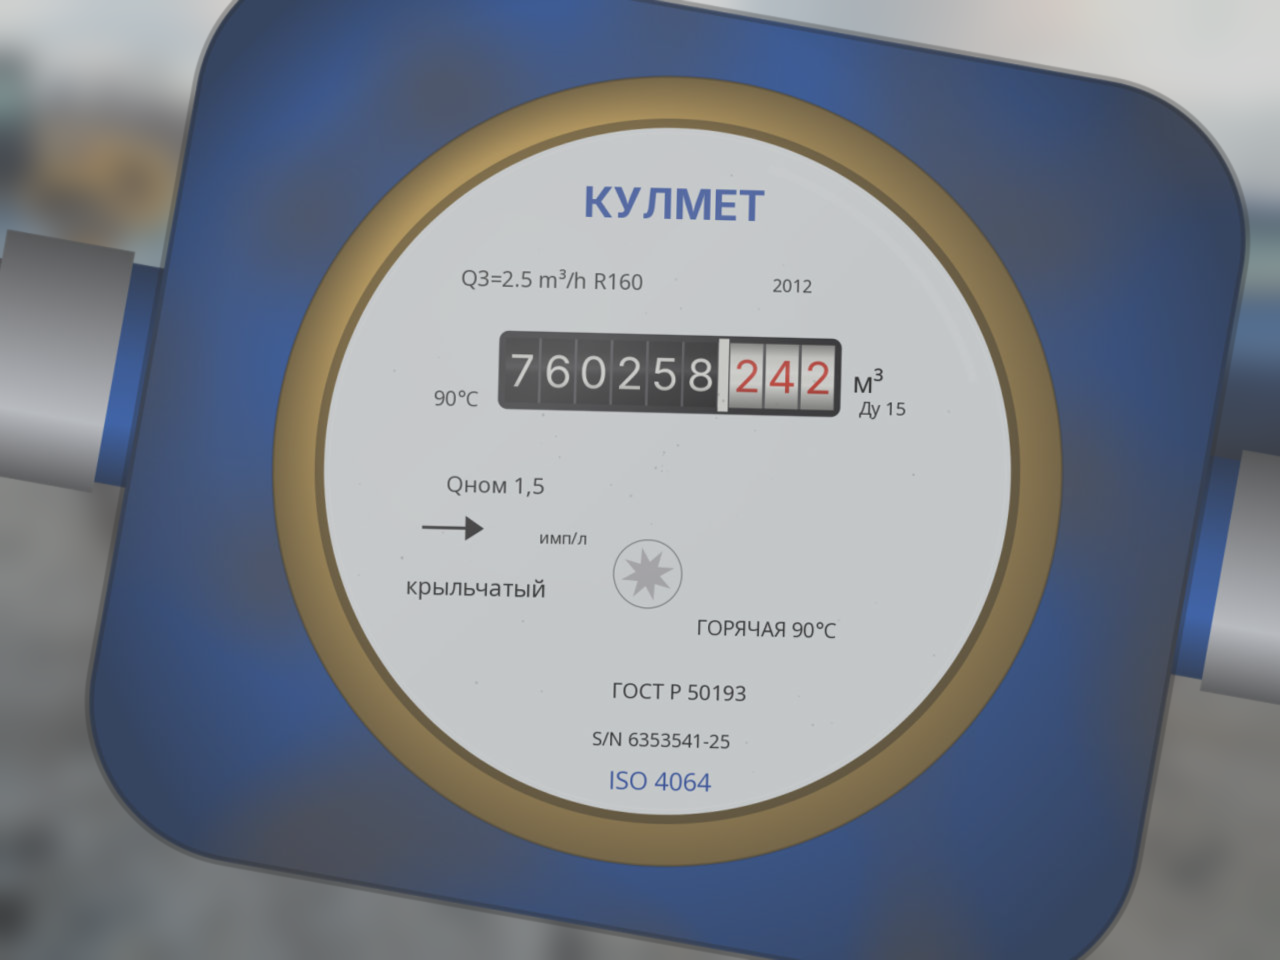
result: 760258.242 m³
